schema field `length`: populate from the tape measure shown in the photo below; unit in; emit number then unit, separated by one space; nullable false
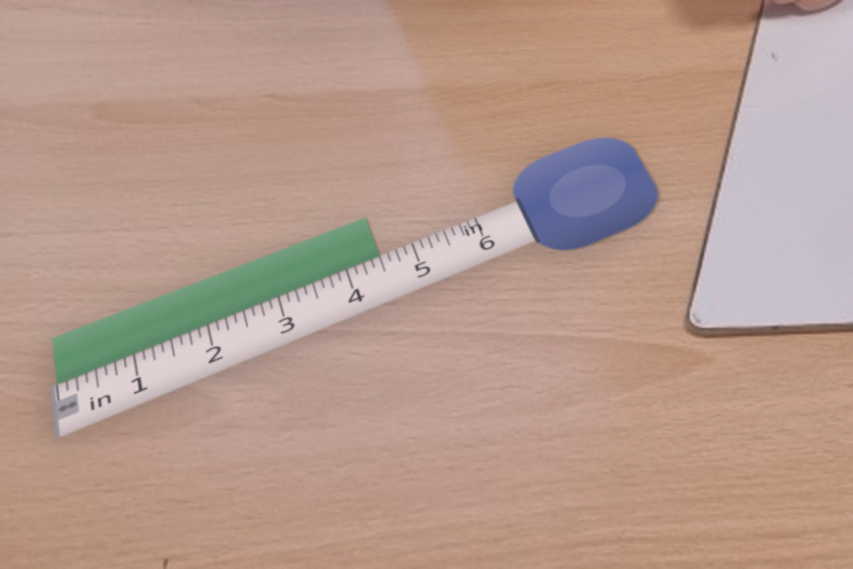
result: 4.5 in
